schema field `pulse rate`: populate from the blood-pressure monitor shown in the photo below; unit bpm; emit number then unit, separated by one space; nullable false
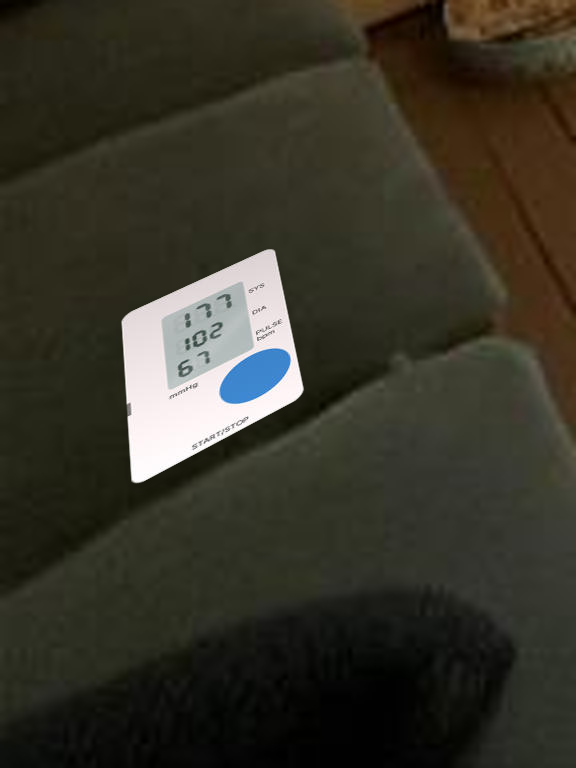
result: 67 bpm
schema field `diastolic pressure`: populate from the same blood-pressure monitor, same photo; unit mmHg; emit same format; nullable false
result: 102 mmHg
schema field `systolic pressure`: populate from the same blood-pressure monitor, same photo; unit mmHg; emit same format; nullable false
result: 177 mmHg
